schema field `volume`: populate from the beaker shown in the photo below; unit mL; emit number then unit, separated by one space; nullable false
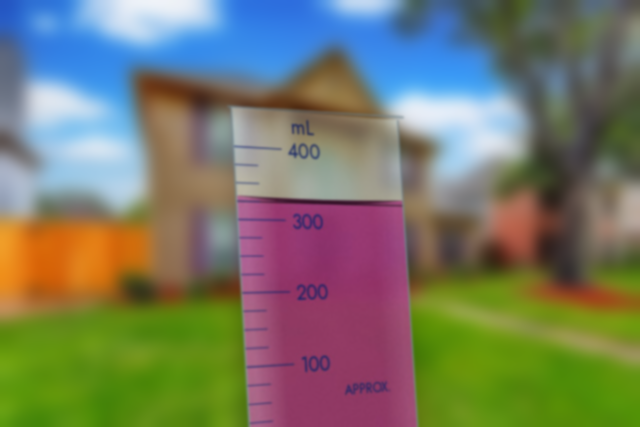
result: 325 mL
